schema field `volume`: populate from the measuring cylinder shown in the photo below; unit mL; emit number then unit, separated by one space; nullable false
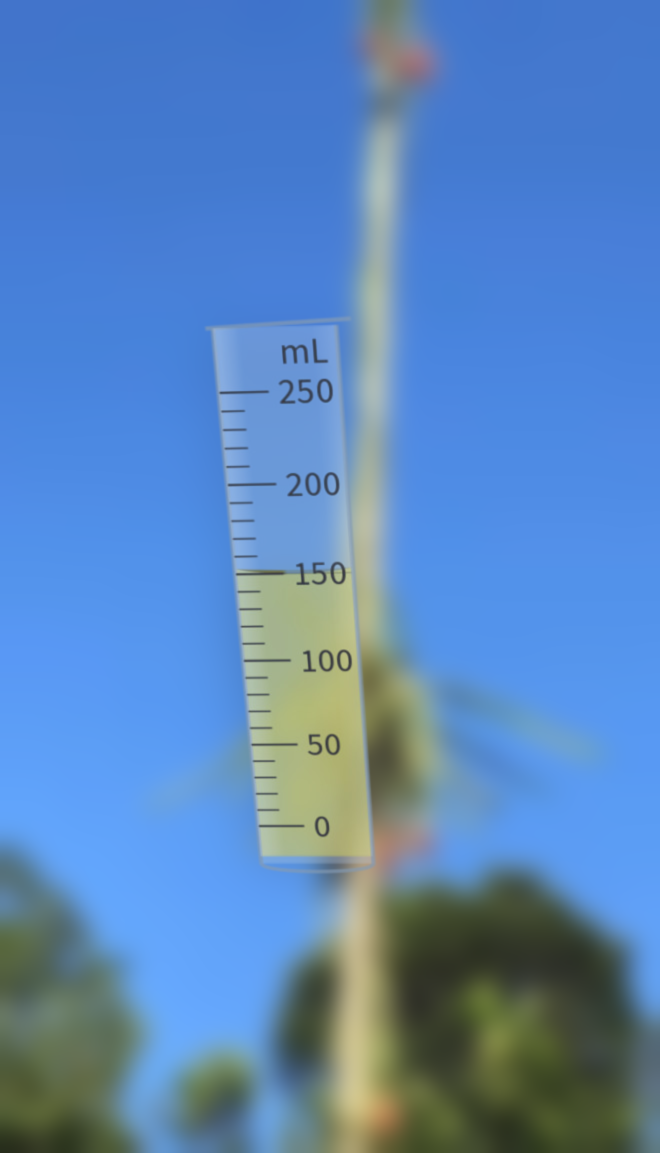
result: 150 mL
